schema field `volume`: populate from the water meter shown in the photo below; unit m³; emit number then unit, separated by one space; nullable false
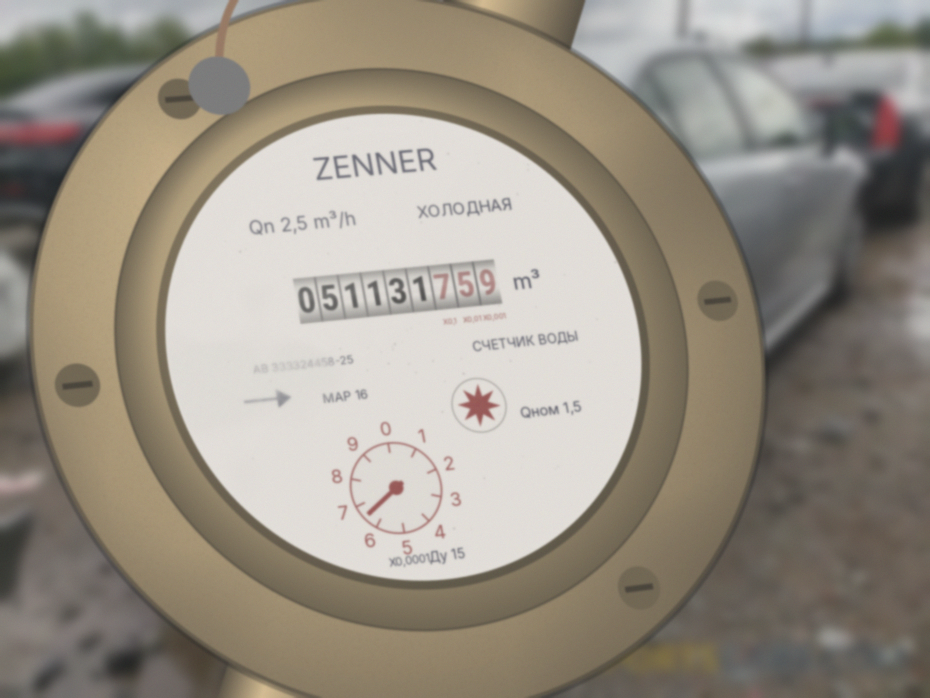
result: 51131.7596 m³
